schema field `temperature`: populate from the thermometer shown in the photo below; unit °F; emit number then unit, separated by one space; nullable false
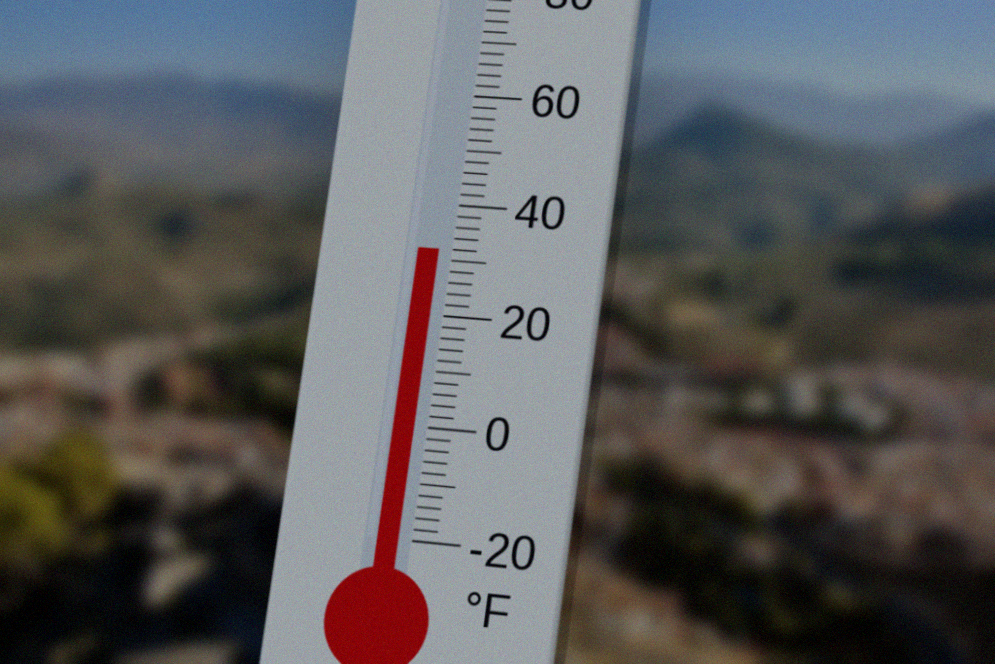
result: 32 °F
